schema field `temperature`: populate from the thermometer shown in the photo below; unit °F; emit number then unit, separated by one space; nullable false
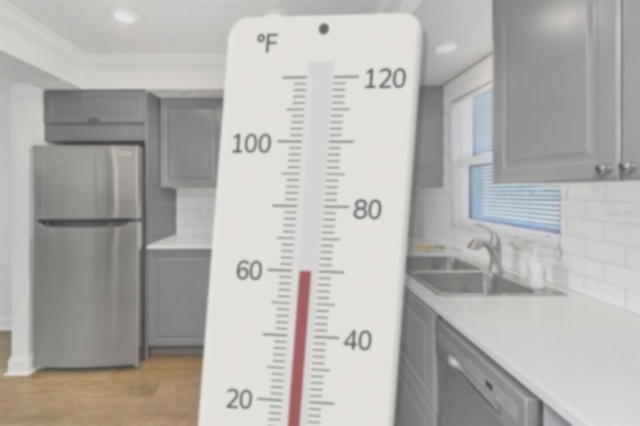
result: 60 °F
